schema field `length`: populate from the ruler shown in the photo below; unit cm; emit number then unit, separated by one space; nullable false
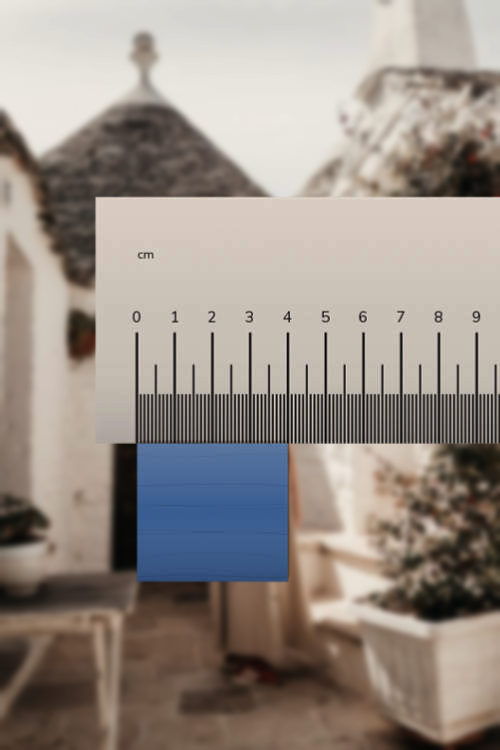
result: 4 cm
